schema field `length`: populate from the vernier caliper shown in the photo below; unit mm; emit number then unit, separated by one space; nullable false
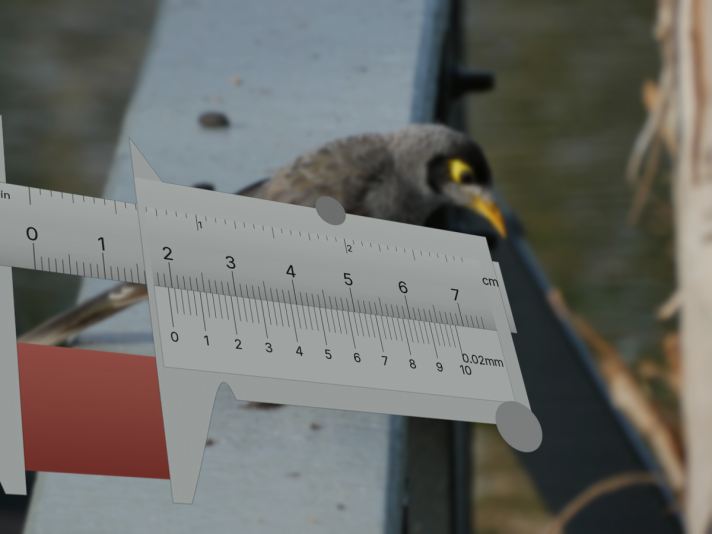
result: 19.4 mm
